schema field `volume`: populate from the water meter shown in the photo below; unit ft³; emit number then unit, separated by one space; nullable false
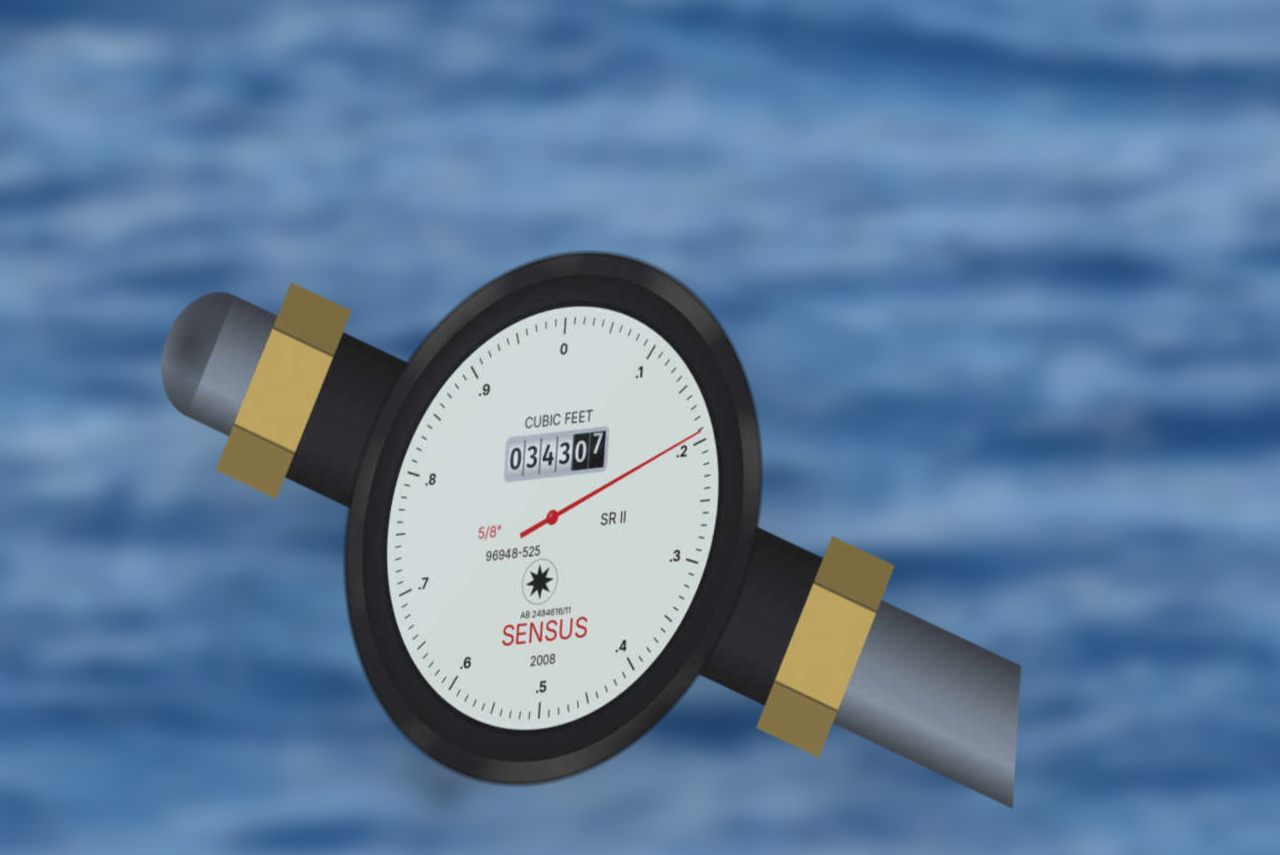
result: 34307.19 ft³
